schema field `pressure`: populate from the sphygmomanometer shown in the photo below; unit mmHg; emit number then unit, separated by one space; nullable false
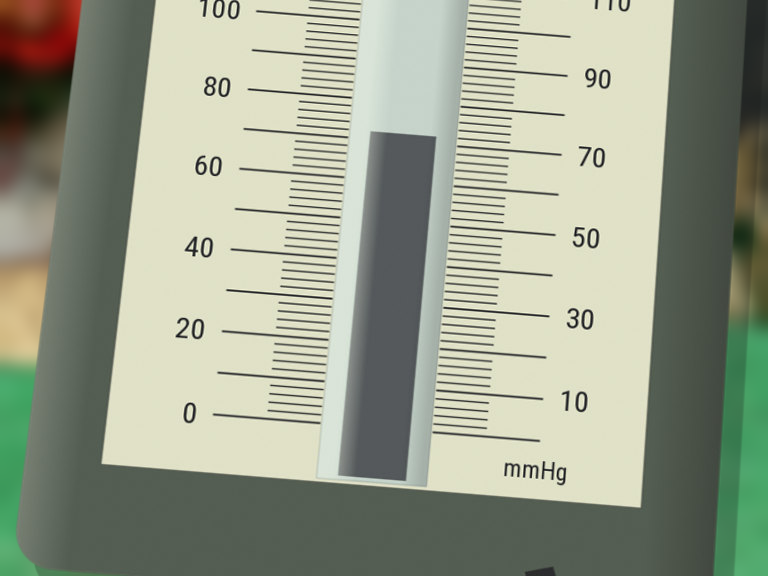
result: 72 mmHg
